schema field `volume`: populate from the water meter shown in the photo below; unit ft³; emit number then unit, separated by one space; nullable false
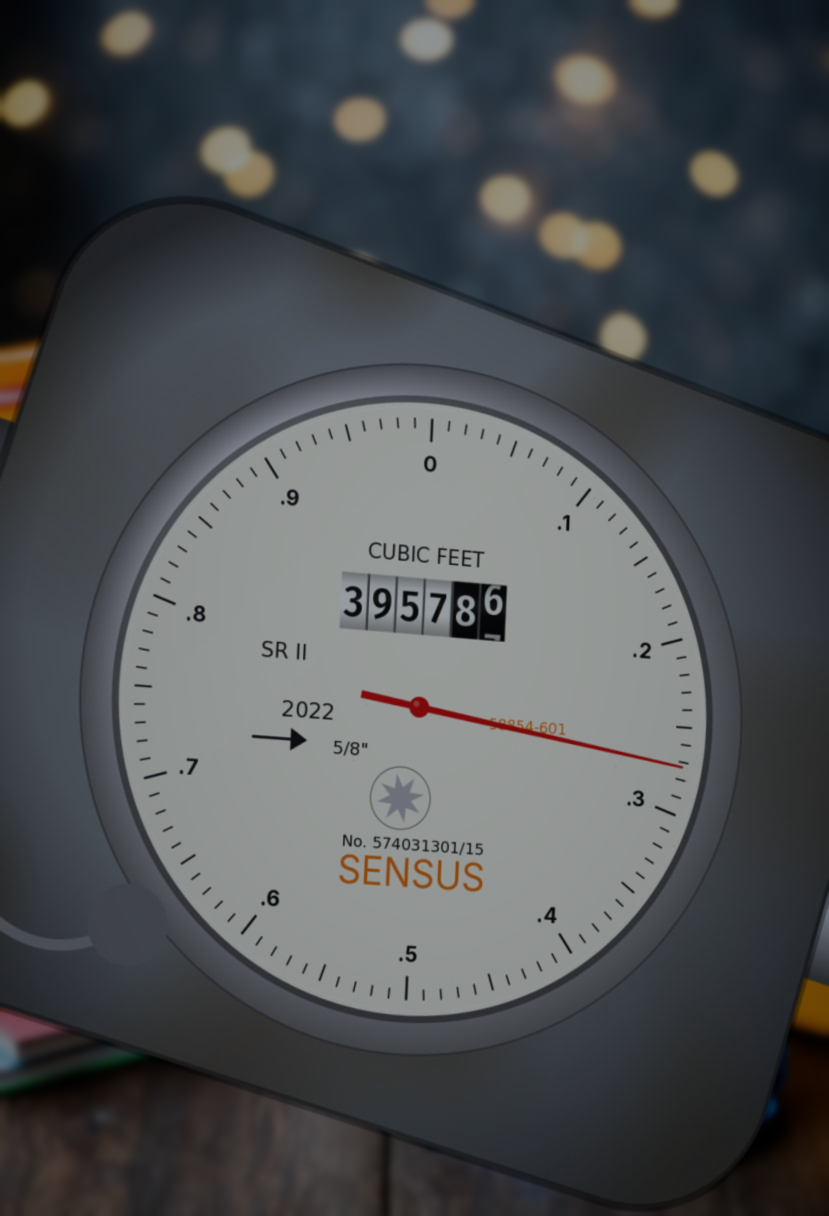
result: 395786.27 ft³
